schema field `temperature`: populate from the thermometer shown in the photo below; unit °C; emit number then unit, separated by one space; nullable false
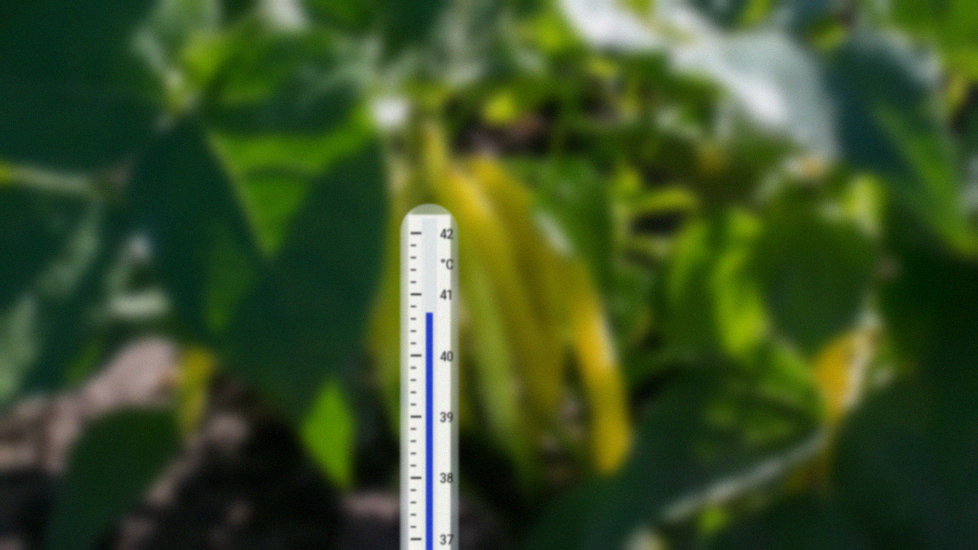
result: 40.7 °C
